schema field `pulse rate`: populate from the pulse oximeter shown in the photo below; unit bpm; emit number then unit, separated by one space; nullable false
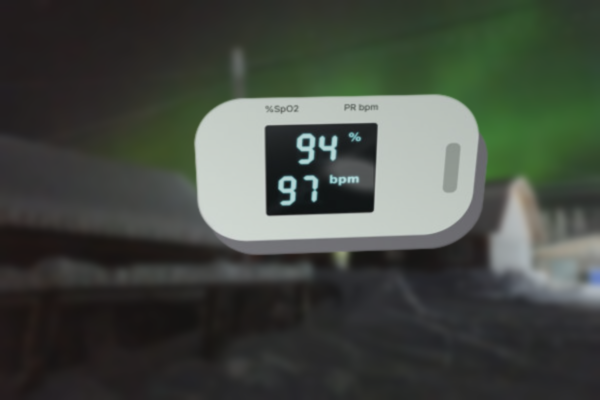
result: 97 bpm
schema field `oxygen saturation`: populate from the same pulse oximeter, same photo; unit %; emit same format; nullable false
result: 94 %
